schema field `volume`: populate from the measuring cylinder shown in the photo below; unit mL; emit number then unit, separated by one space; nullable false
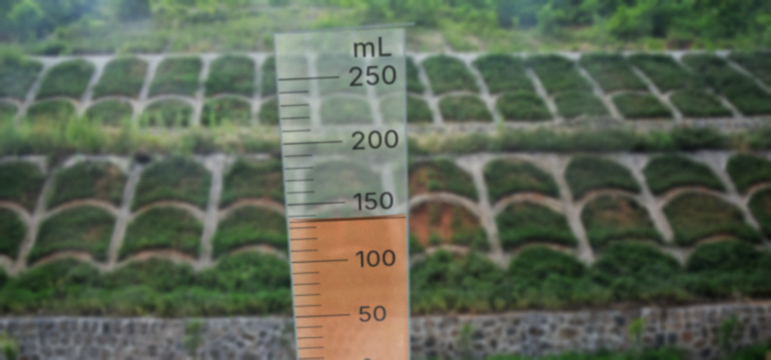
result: 135 mL
